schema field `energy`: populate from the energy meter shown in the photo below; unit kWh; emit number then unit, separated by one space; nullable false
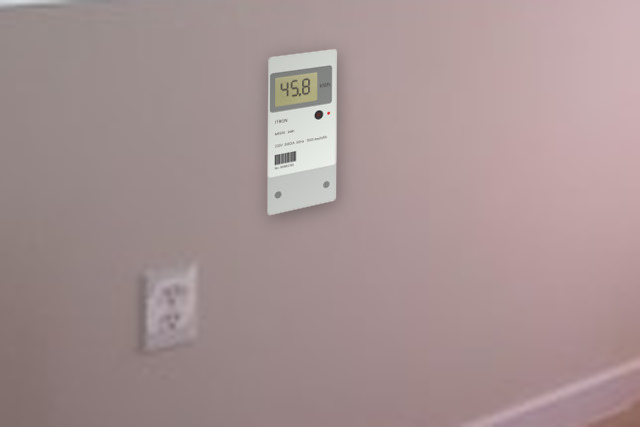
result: 45.8 kWh
